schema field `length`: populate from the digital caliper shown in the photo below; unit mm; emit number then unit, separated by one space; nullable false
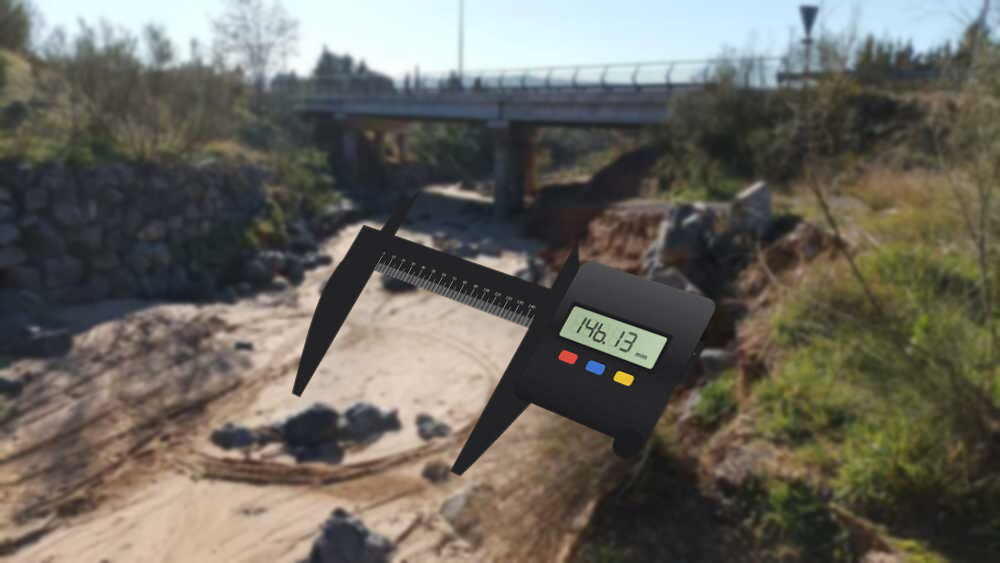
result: 146.13 mm
